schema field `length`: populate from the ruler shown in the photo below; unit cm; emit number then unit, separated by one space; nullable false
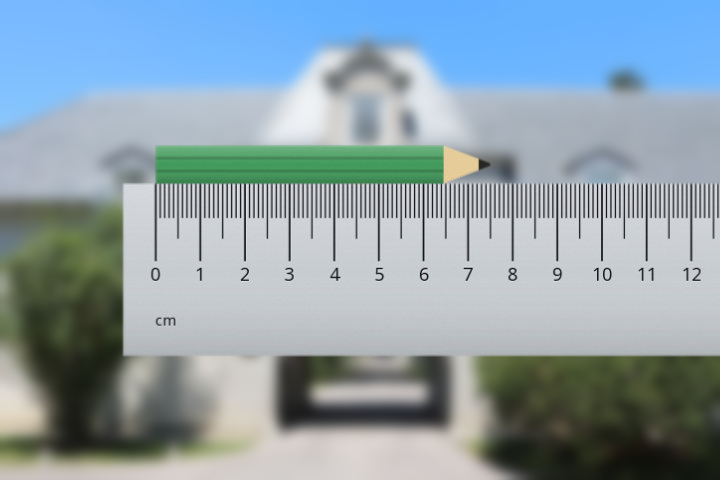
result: 7.5 cm
